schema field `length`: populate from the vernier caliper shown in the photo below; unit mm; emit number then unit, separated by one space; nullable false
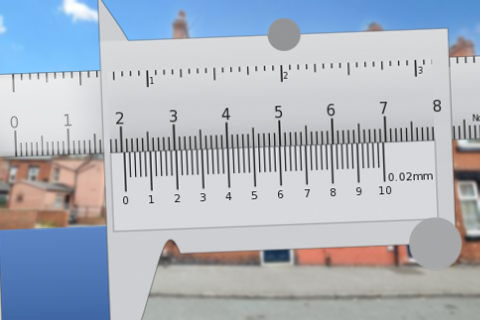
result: 20.5 mm
